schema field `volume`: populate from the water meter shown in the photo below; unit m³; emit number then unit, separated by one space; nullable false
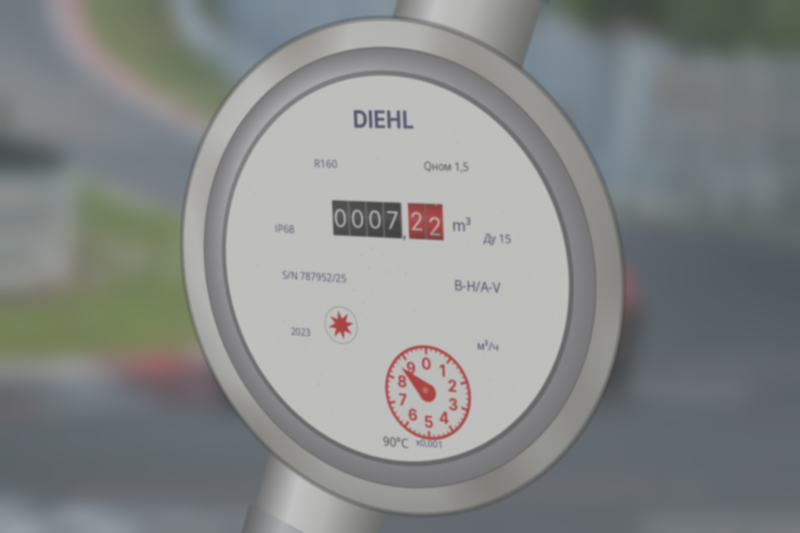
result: 7.218 m³
